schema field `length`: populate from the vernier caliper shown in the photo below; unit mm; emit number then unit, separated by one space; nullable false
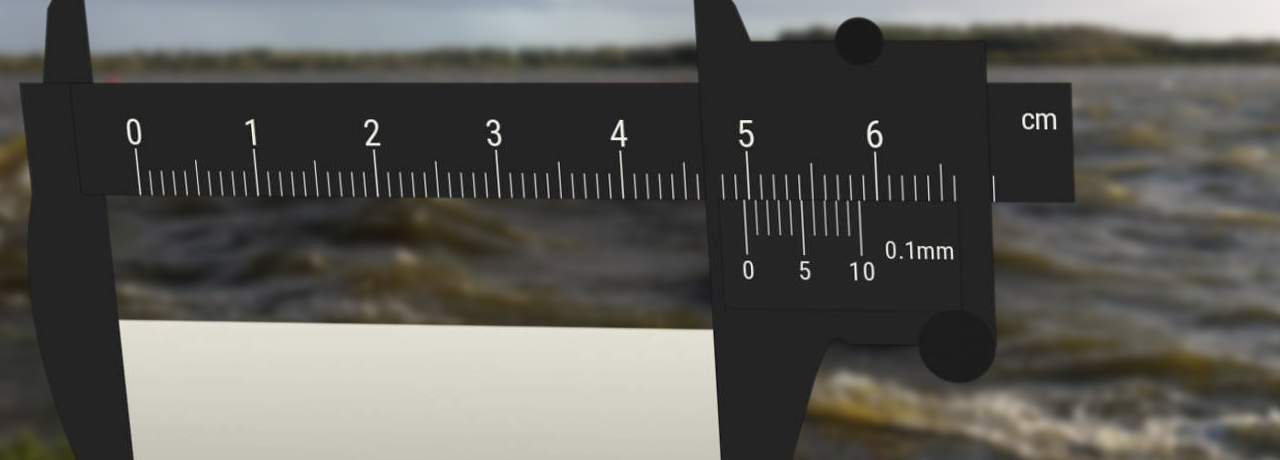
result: 49.6 mm
